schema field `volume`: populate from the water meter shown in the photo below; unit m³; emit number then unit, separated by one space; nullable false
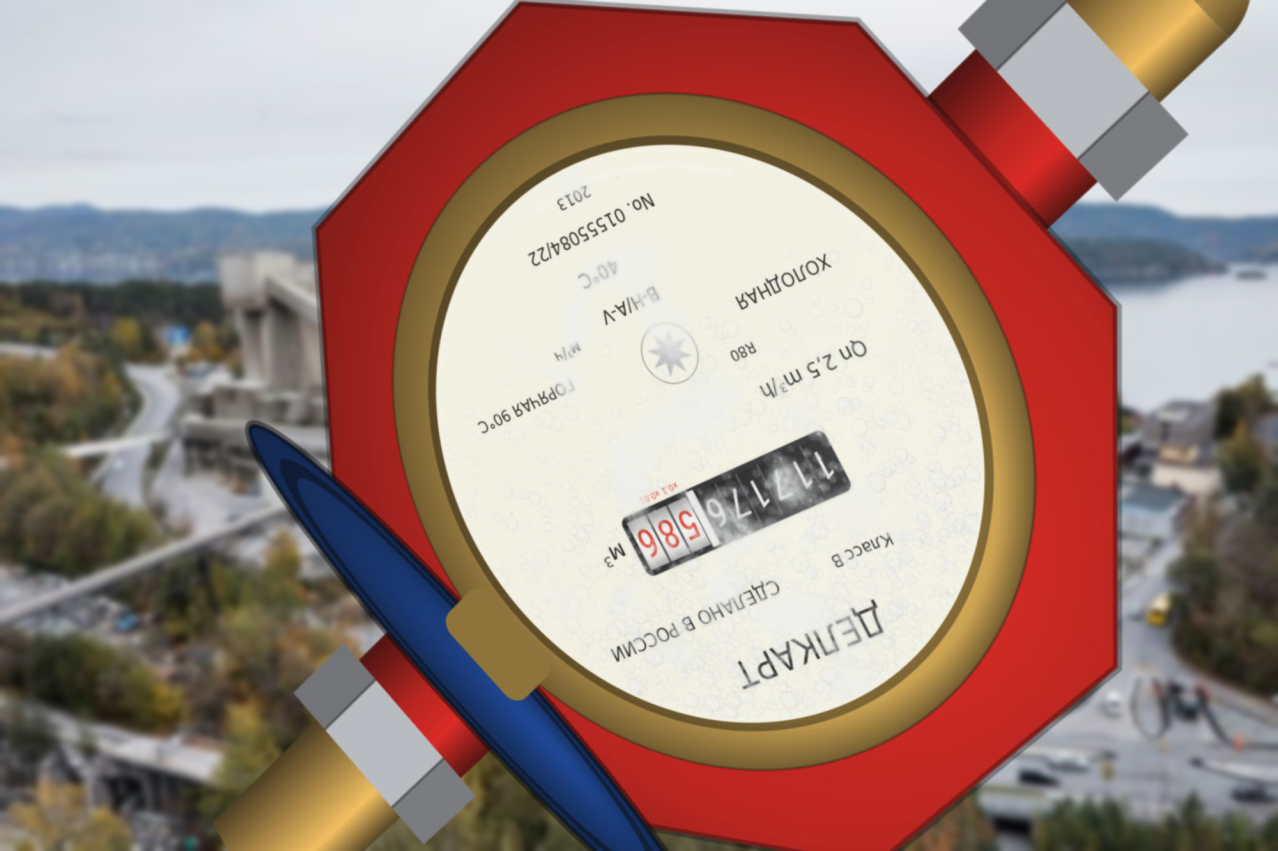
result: 117176.586 m³
